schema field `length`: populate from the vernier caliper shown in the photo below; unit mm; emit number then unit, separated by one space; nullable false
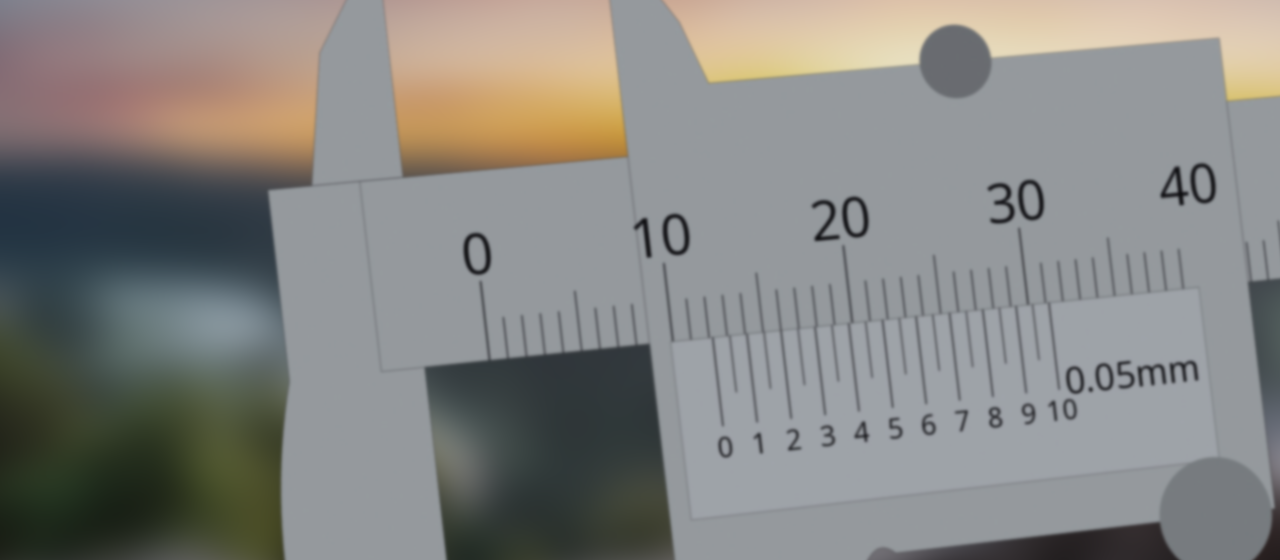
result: 12.2 mm
